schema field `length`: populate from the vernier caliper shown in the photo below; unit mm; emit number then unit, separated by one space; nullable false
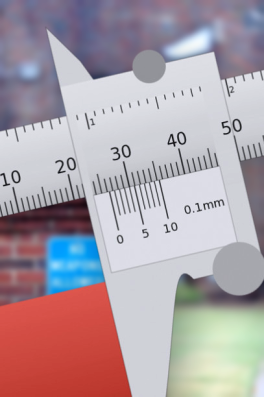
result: 26.4 mm
